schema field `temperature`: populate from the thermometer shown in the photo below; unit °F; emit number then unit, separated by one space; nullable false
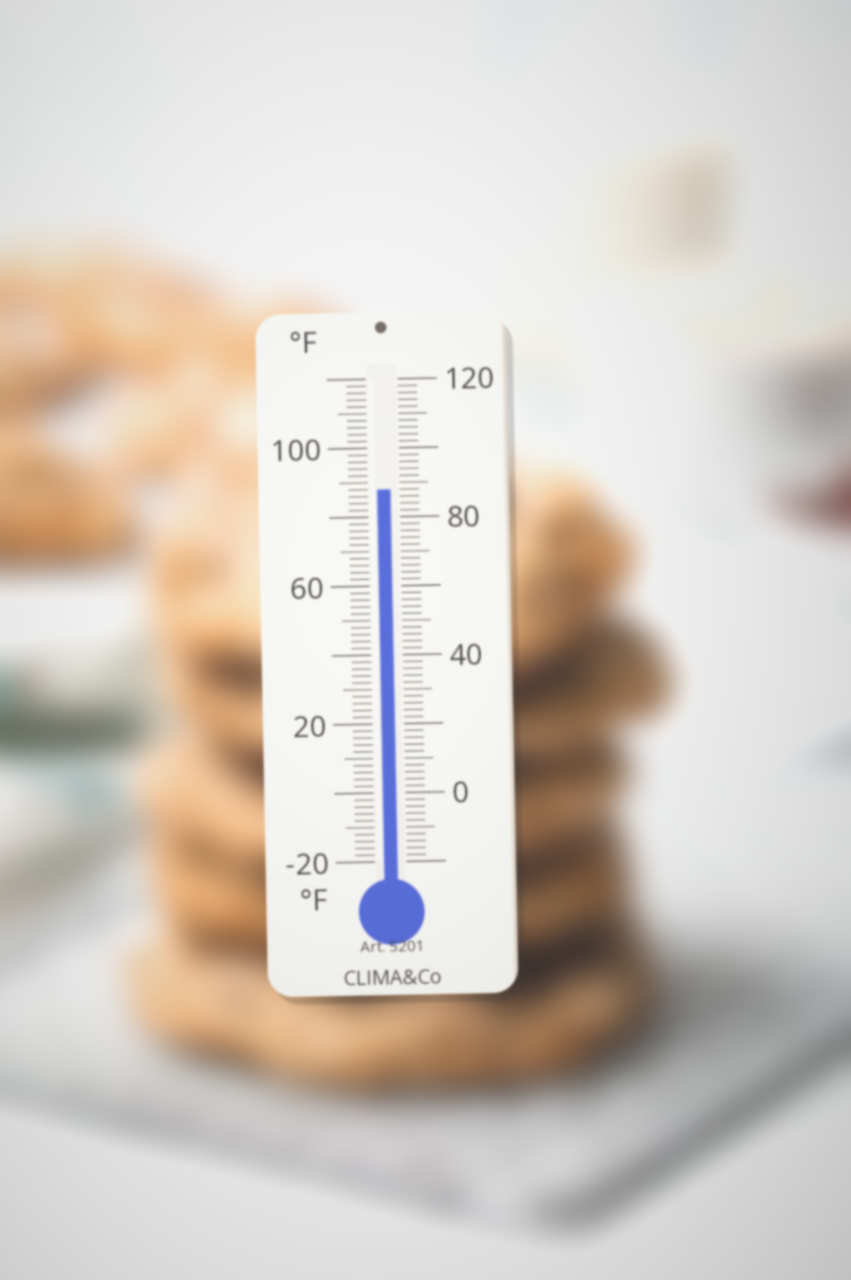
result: 88 °F
